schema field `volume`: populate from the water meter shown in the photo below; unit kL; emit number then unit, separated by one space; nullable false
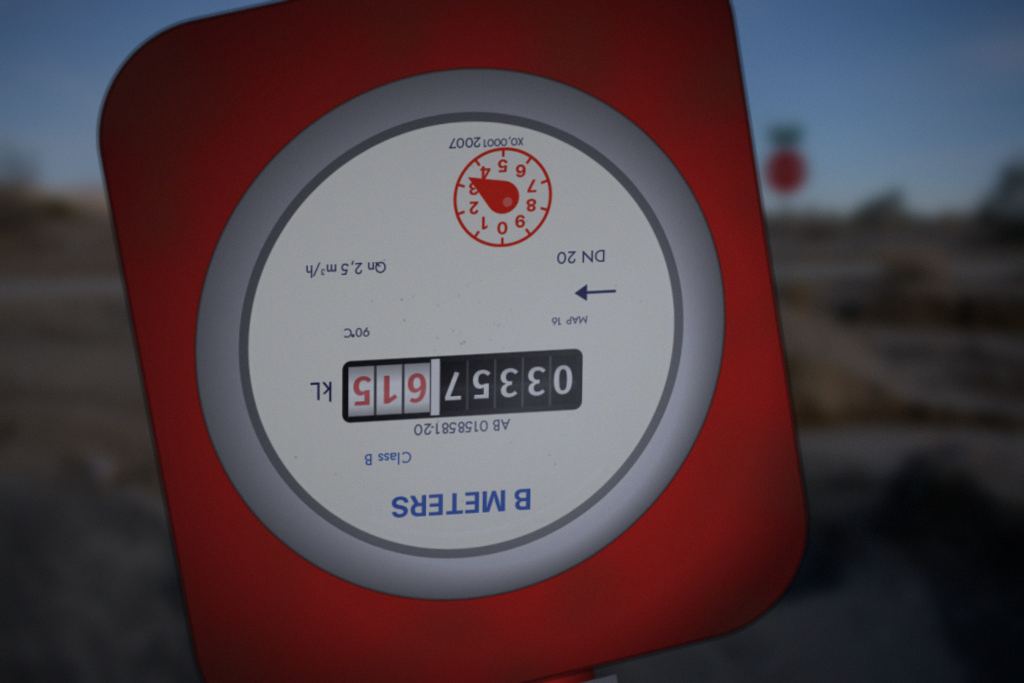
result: 3357.6153 kL
